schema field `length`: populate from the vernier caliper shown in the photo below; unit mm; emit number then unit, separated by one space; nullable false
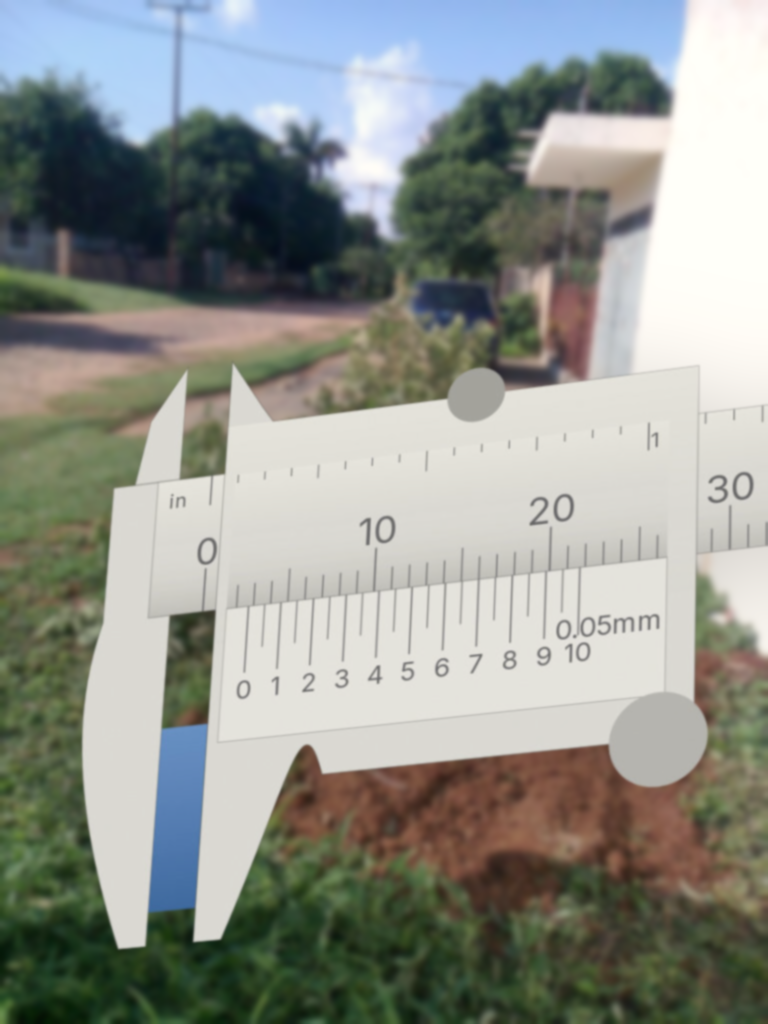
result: 2.7 mm
